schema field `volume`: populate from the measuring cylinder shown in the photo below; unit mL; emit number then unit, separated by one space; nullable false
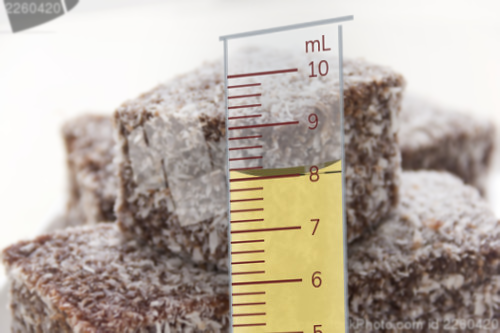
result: 8 mL
